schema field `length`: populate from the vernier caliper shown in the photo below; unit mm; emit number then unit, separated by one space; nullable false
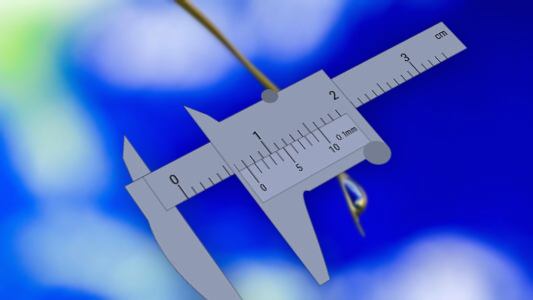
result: 7.0 mm
